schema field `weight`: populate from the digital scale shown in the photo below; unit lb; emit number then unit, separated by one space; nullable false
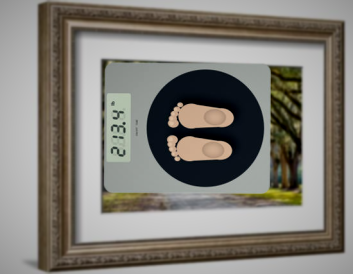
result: 213.4 lb
